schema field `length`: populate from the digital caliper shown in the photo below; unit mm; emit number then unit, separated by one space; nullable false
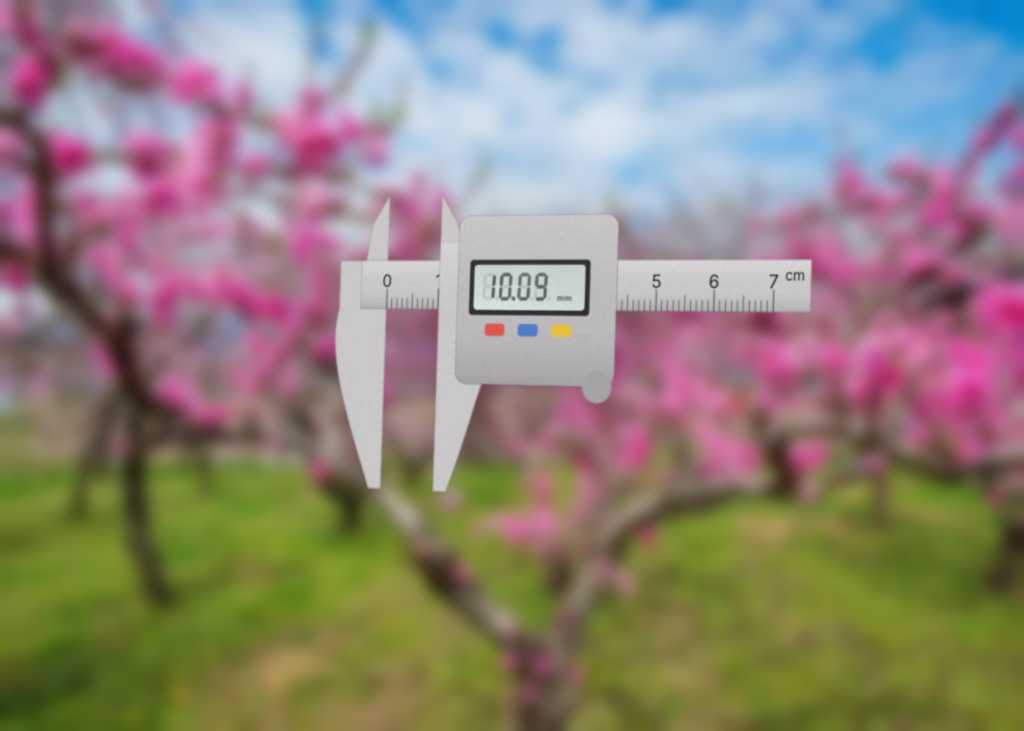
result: 10.09 mm
